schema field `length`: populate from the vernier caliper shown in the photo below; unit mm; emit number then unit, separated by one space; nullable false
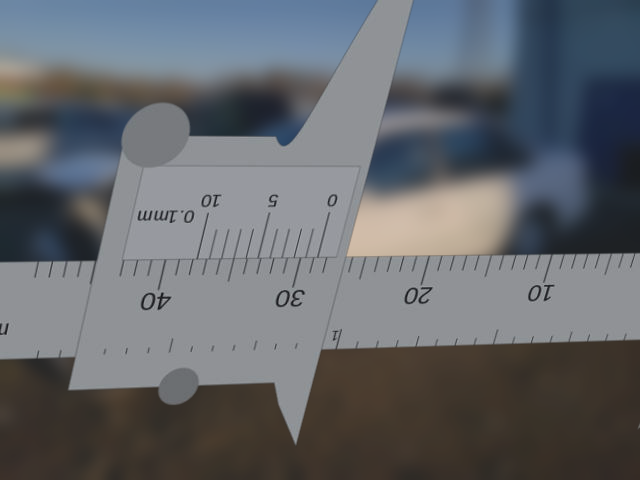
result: 28.7 mm
